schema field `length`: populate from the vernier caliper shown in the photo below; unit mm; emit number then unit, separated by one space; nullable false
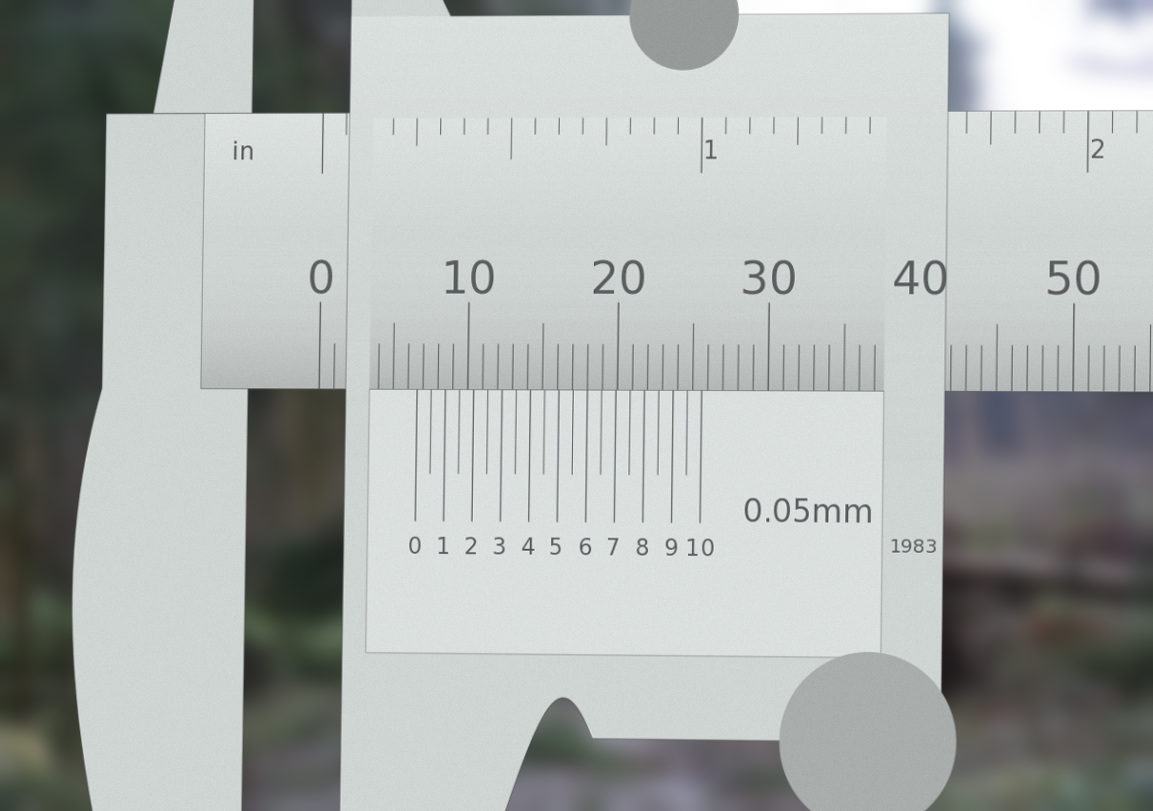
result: 6.6 mm
